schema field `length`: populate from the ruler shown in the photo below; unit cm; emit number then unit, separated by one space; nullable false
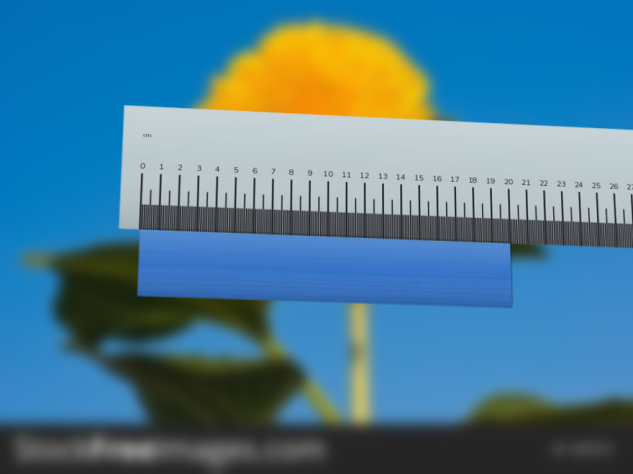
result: 20 cm
